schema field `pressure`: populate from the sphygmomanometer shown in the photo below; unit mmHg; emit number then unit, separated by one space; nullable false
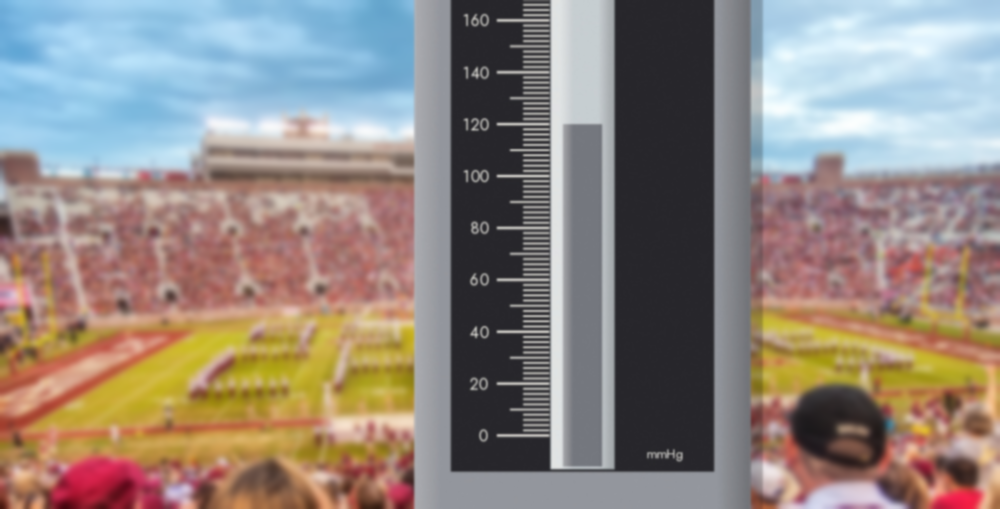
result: 120 mmHg
